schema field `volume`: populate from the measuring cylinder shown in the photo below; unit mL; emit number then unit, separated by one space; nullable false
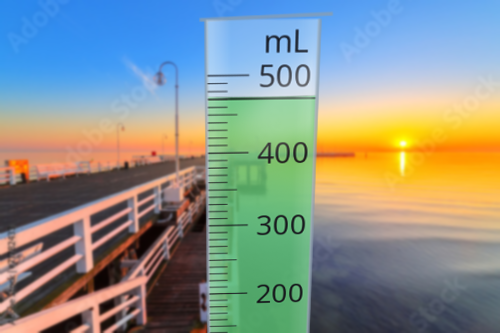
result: 470 mL
